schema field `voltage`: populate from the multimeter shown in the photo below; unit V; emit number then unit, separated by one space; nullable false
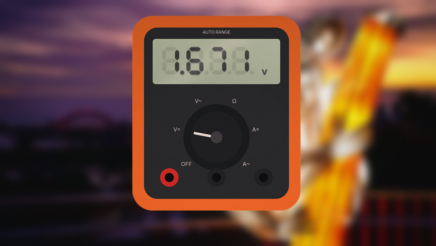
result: 1.671 V
